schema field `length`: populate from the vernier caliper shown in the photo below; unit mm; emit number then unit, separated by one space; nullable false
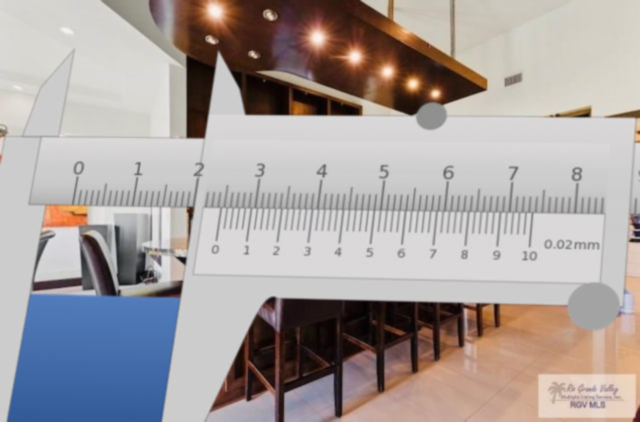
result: 24.5 mm
